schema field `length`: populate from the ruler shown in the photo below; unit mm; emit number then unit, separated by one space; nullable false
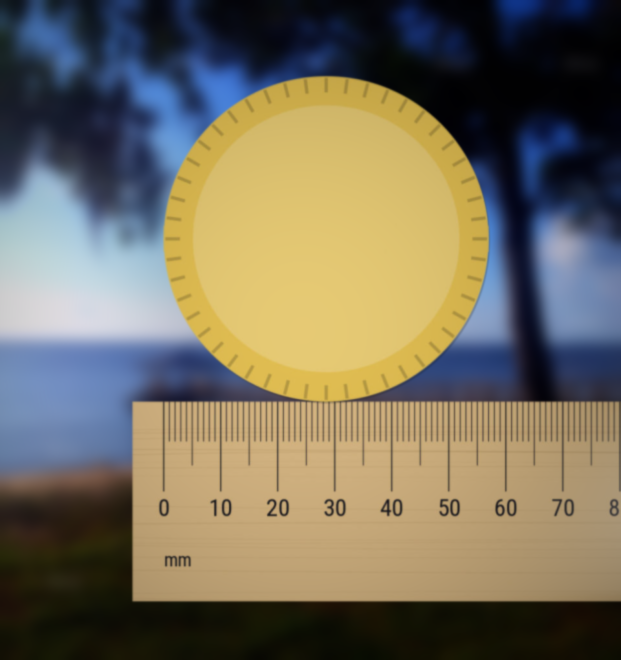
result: 57 mm
